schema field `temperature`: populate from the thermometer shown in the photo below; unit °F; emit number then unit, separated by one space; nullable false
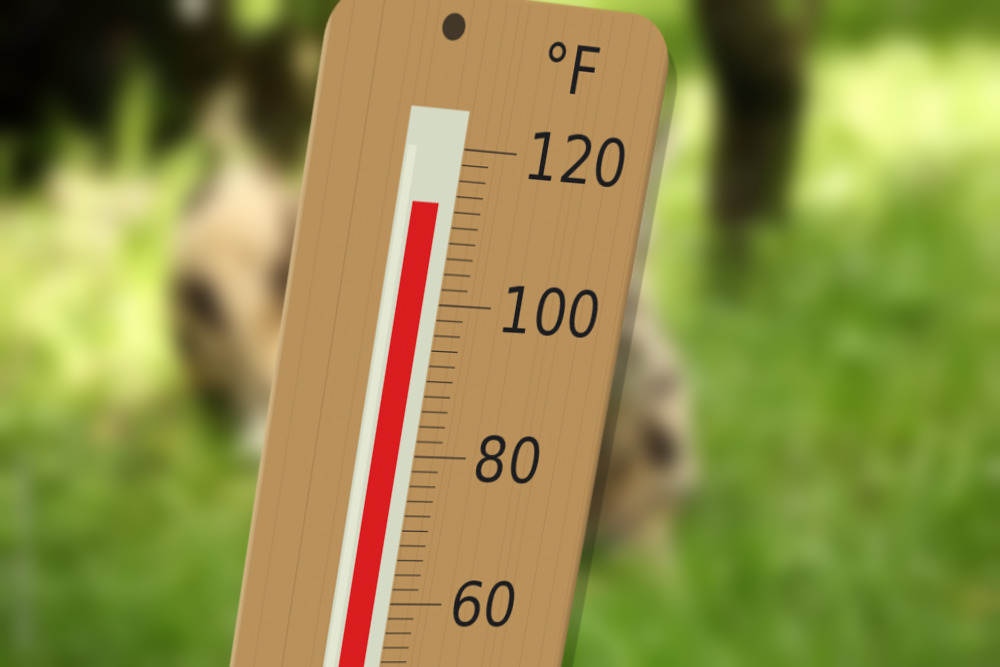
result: 113 °F
